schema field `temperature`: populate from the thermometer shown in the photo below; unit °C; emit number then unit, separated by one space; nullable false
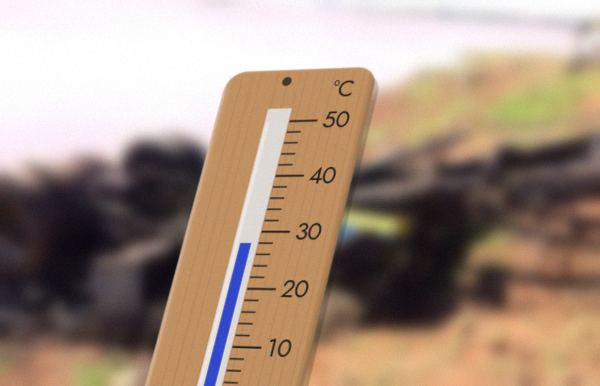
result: 28 °C
